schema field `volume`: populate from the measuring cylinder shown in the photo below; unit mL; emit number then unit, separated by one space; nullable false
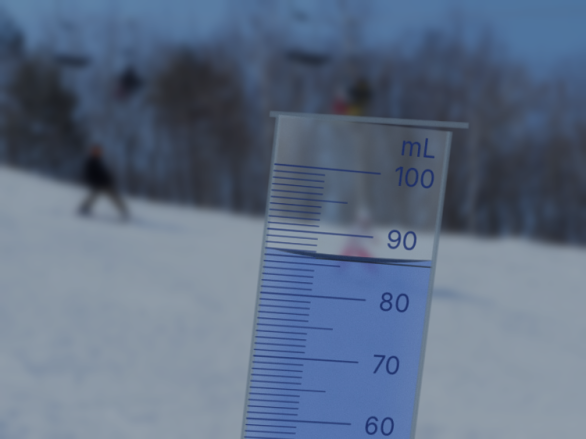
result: 86 mL
